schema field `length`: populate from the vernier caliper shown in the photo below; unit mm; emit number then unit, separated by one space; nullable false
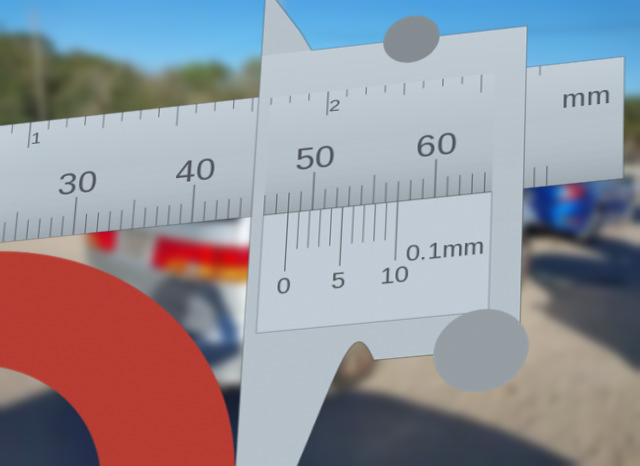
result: 48.0 mm
